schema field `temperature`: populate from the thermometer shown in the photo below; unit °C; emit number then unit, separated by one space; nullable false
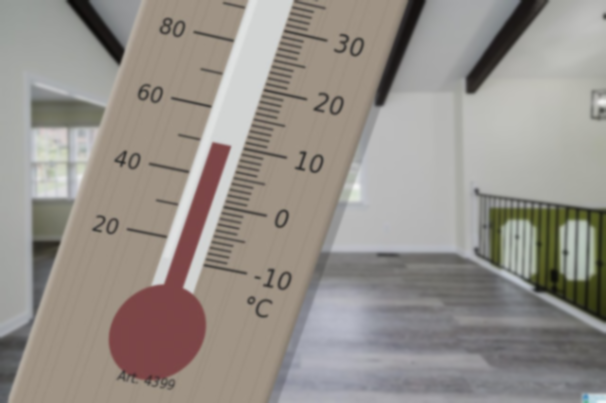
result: 10 °C
